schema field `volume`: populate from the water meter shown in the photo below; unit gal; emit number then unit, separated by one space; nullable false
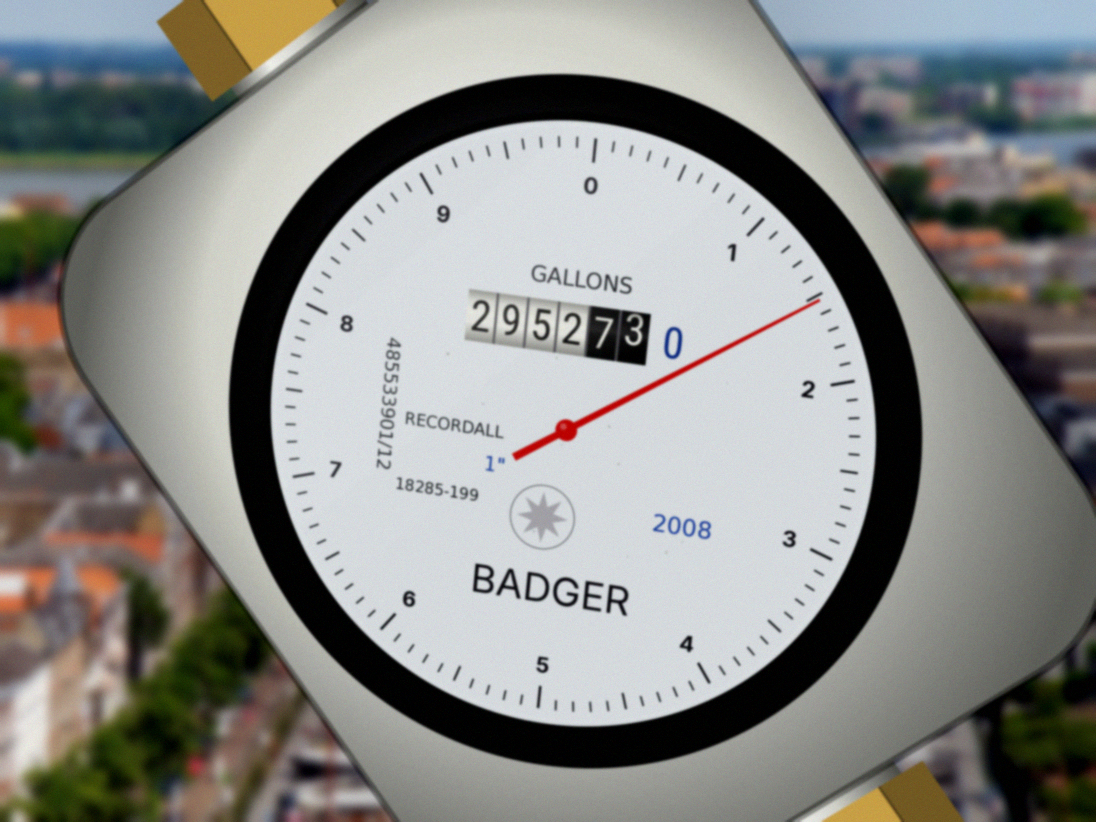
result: 2952731.5 gal
